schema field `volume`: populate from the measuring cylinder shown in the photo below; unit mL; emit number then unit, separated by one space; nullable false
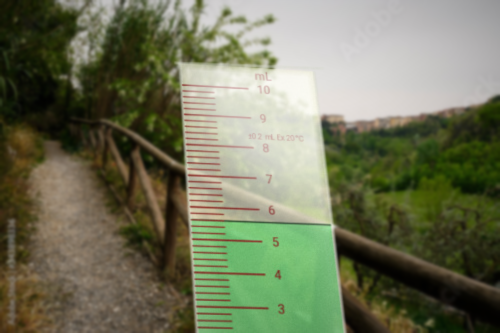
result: 5.6 mL
